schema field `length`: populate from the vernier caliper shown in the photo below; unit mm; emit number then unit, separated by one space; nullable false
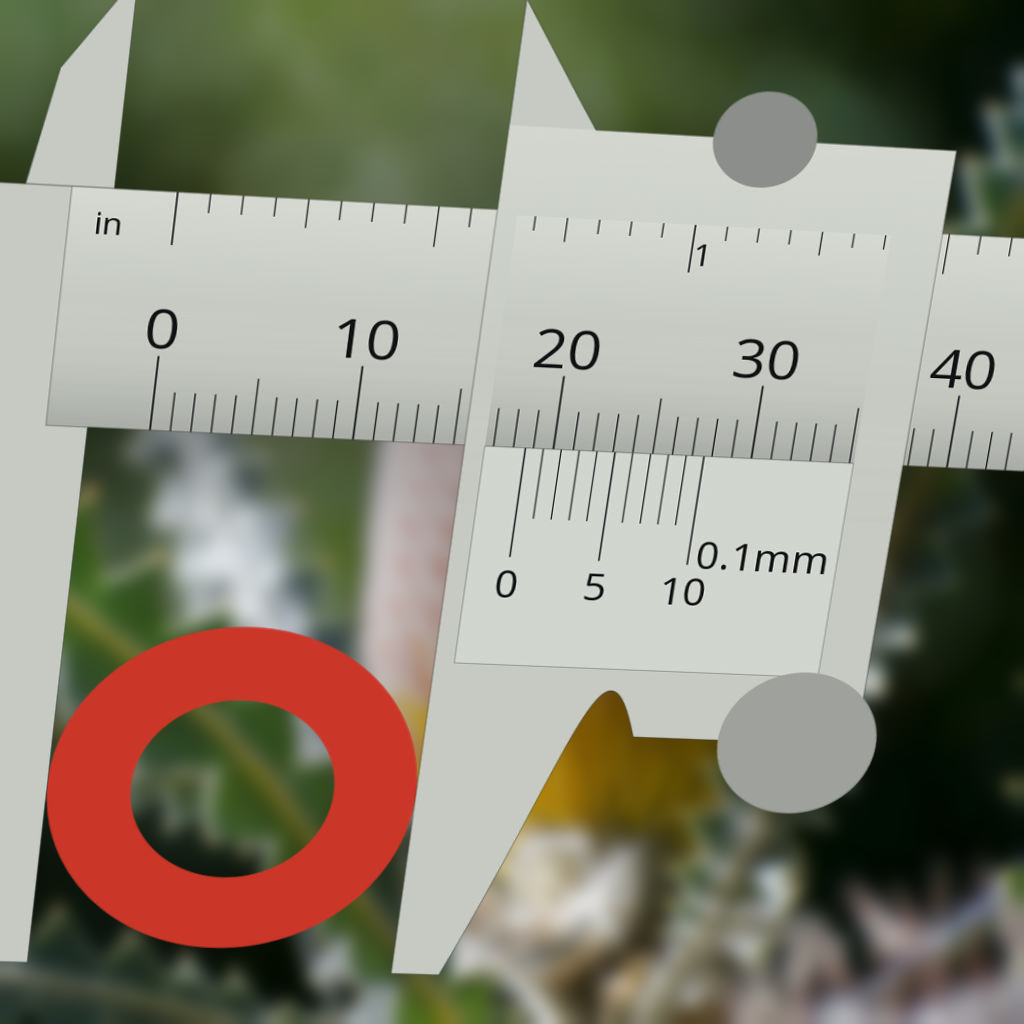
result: 18.6 mm
